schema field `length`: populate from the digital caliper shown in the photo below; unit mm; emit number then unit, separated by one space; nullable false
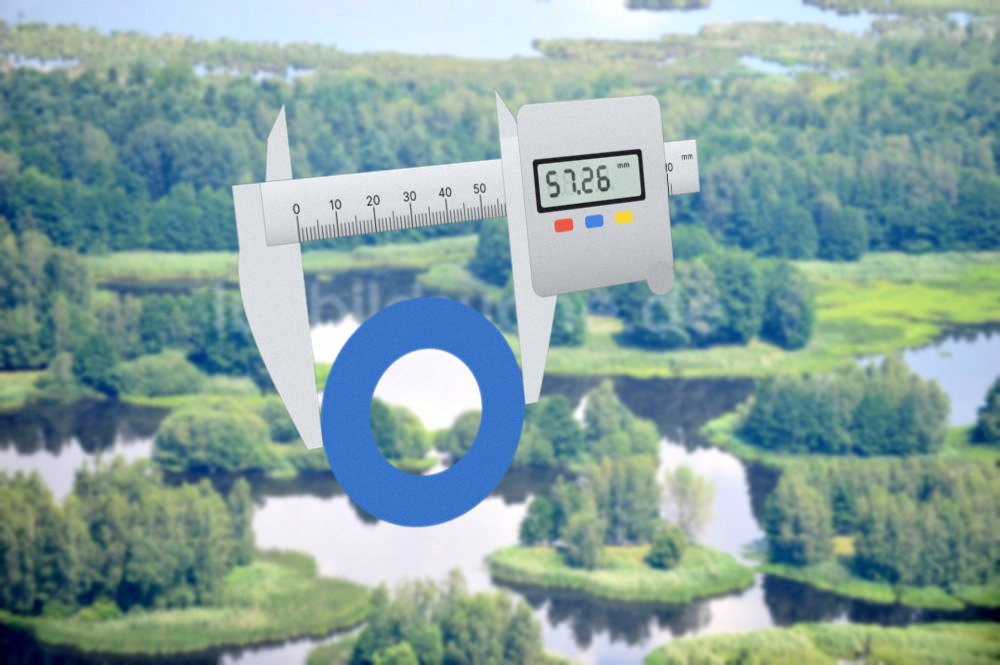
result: 57.26 mm
